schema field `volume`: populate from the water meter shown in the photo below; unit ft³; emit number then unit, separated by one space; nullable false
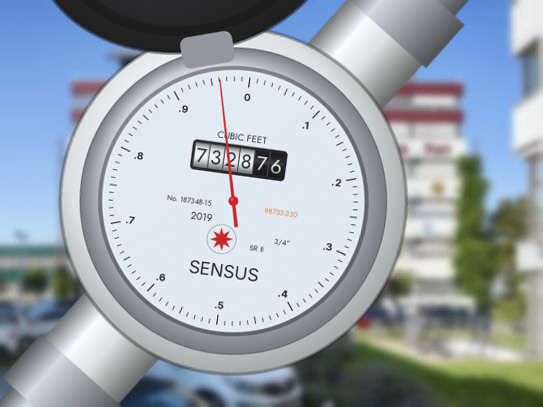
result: 732875.96 ft³
